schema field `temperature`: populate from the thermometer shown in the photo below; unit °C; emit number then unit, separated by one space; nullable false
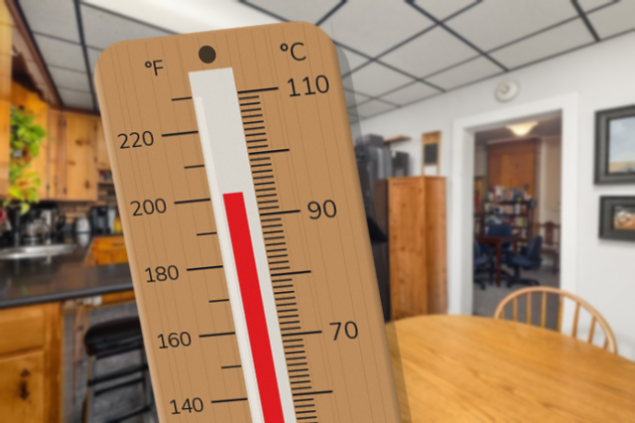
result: 94 °C
